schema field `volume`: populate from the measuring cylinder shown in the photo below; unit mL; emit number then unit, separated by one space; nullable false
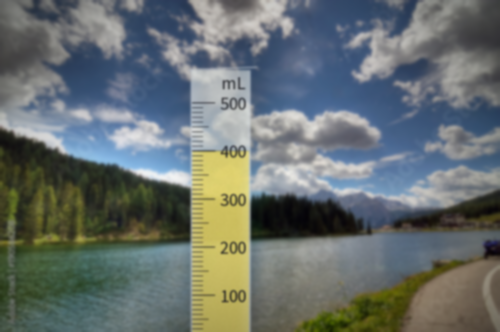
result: 400 mL
